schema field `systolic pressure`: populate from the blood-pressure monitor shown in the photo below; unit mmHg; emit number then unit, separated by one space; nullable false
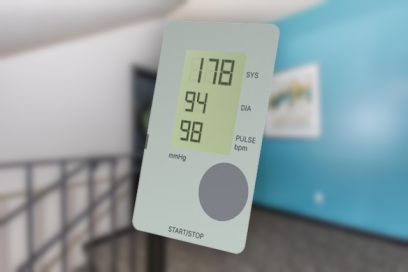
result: 178 mmHg
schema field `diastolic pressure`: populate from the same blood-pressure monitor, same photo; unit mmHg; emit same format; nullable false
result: 94 mmHg
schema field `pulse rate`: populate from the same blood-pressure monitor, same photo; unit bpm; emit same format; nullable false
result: 98 bpm
